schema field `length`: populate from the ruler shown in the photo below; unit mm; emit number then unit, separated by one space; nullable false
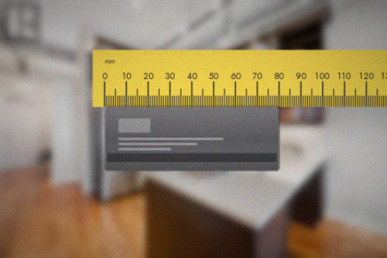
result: 80 mm
